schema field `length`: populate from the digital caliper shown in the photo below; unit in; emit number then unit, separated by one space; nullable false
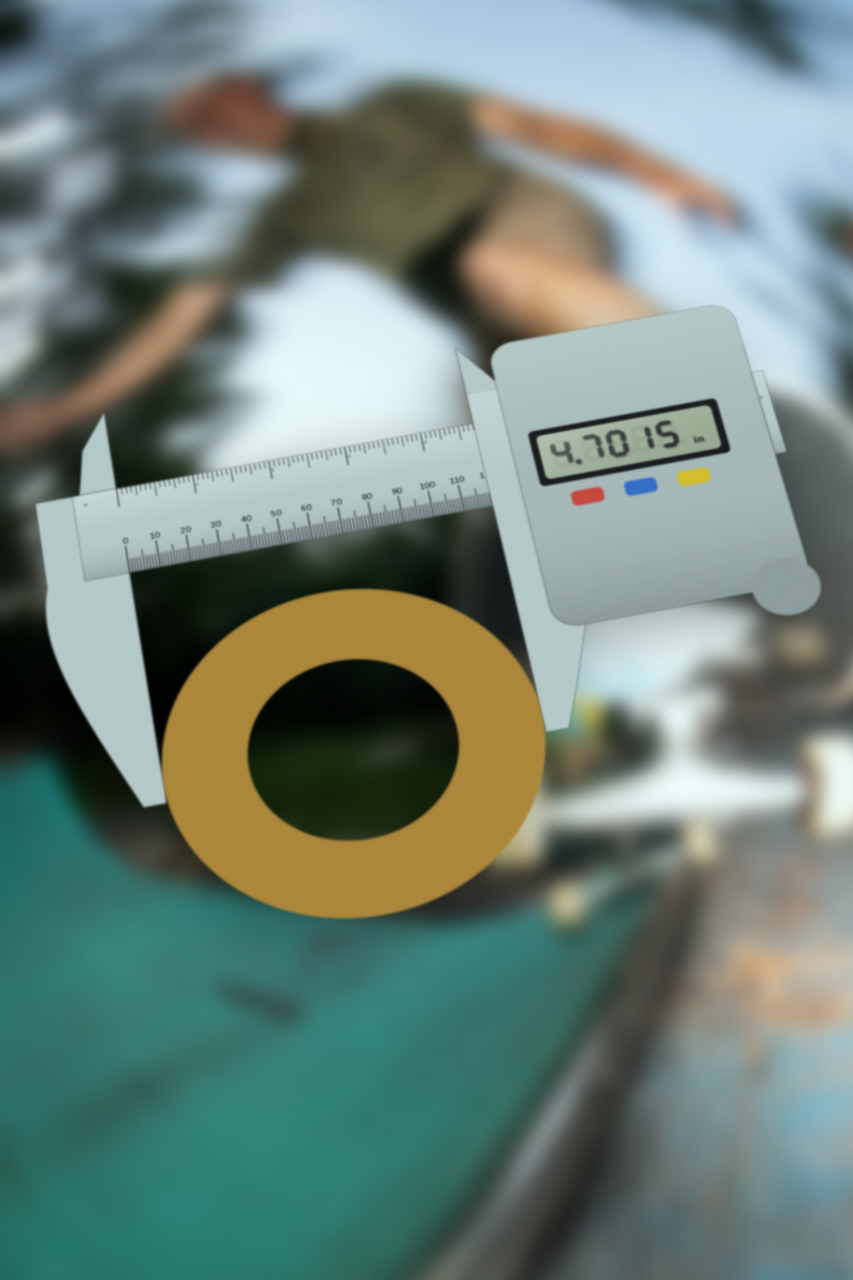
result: 4.7015 in
